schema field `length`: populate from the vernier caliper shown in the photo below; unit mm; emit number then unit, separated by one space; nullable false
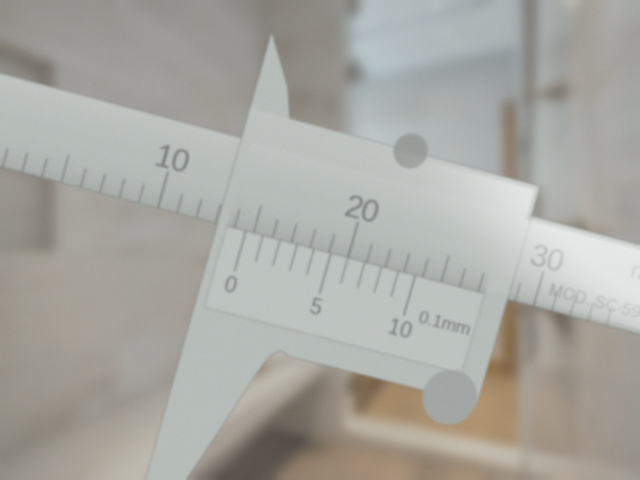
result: 14.6 mm
